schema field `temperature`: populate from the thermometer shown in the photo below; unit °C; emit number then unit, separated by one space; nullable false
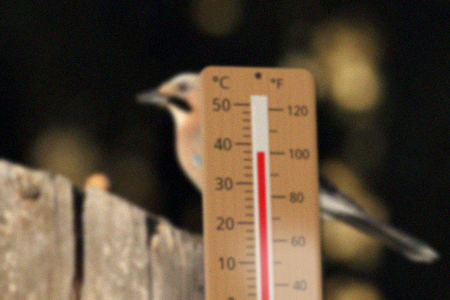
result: 38 °C
